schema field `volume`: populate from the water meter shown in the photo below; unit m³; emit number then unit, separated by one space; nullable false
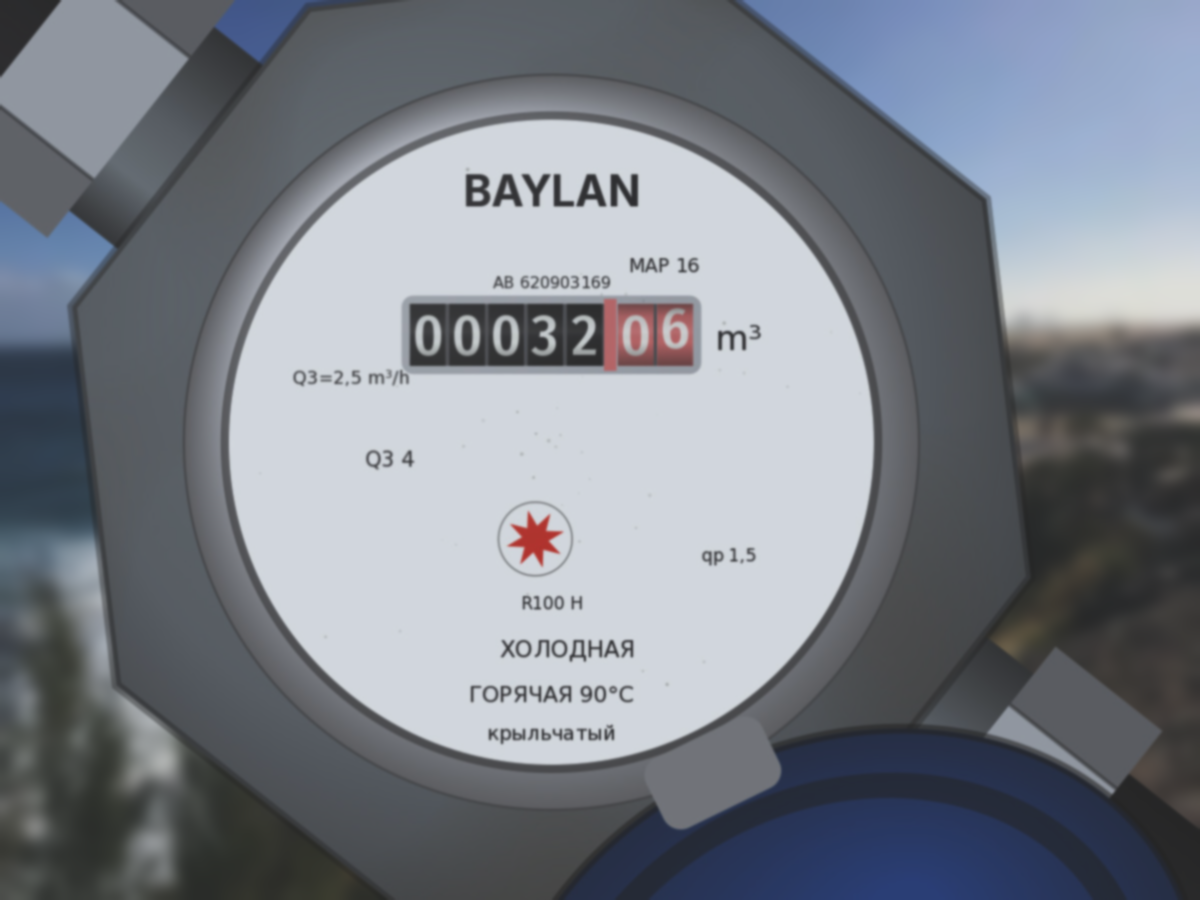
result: 32.06 m³
